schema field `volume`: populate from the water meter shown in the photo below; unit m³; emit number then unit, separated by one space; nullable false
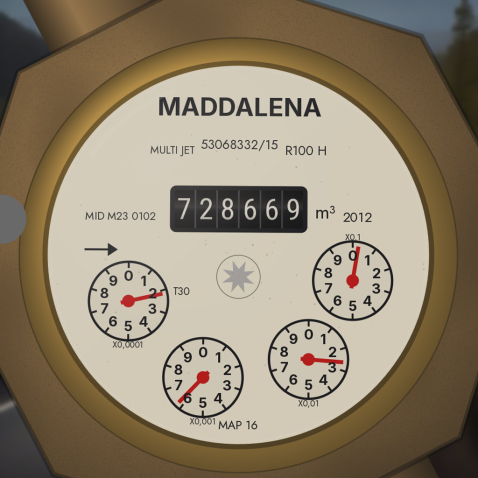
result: 728669.0262 m³
